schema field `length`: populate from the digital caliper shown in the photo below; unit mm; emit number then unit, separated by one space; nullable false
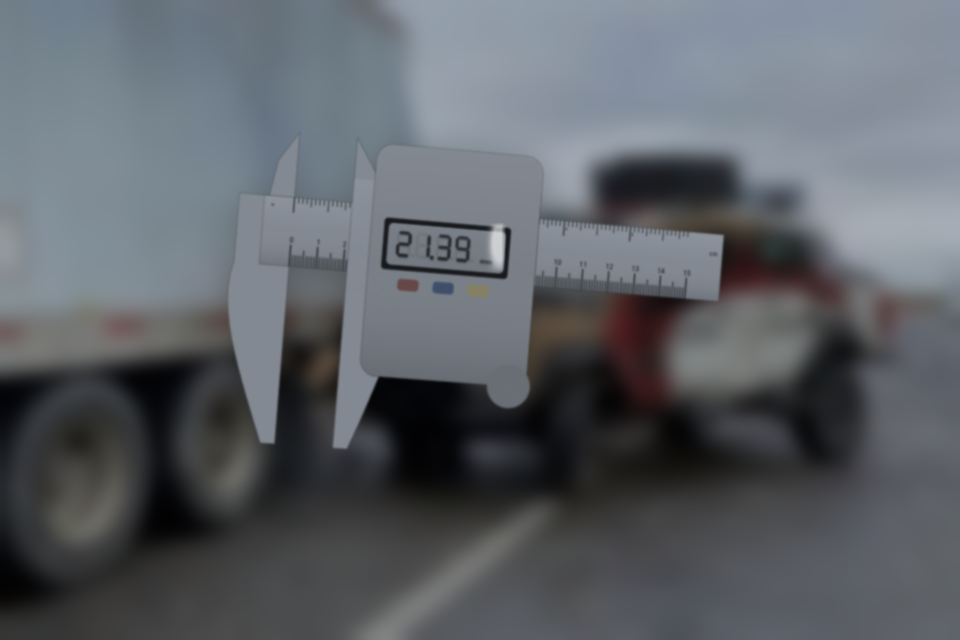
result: 21.39 mm
